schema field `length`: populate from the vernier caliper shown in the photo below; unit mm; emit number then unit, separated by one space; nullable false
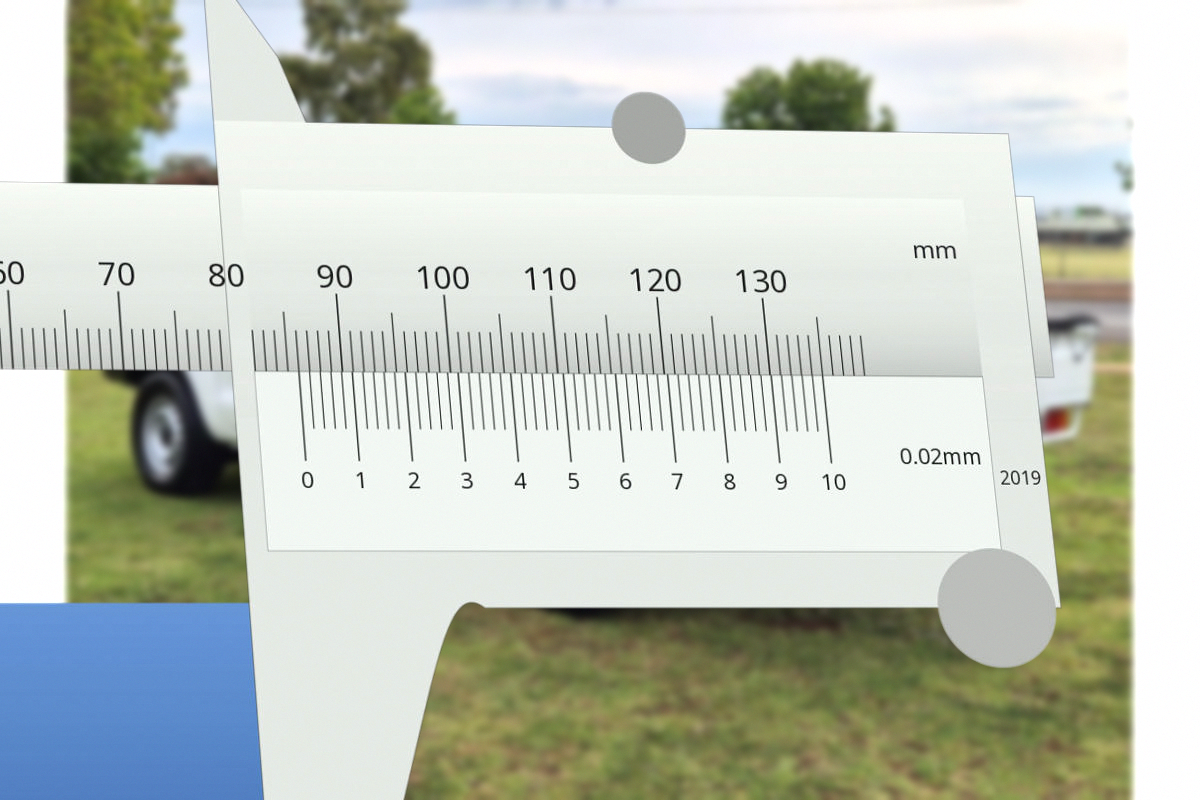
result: 86.0 mm
